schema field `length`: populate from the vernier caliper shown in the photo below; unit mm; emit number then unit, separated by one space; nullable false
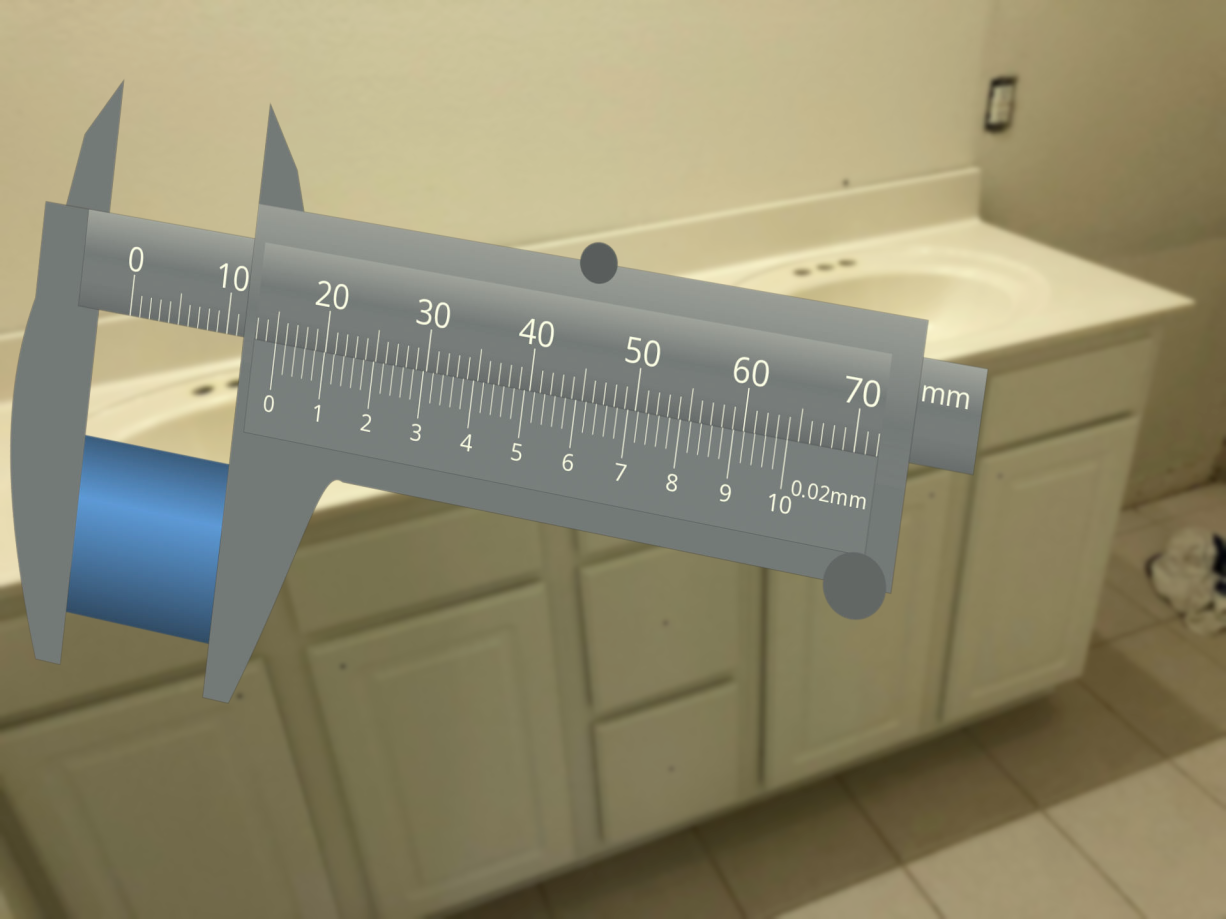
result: 15.0 mm
